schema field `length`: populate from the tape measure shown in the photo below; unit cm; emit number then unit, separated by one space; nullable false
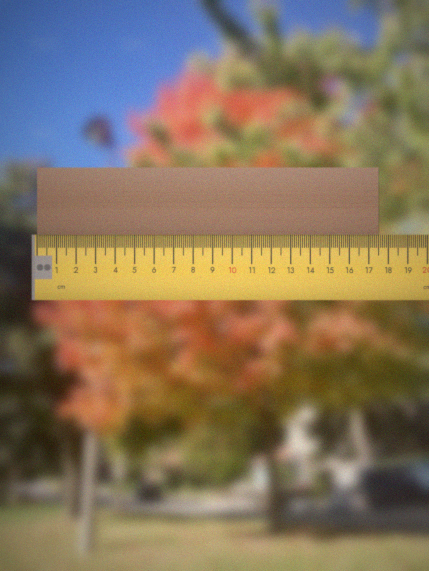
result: 17.5 cm
